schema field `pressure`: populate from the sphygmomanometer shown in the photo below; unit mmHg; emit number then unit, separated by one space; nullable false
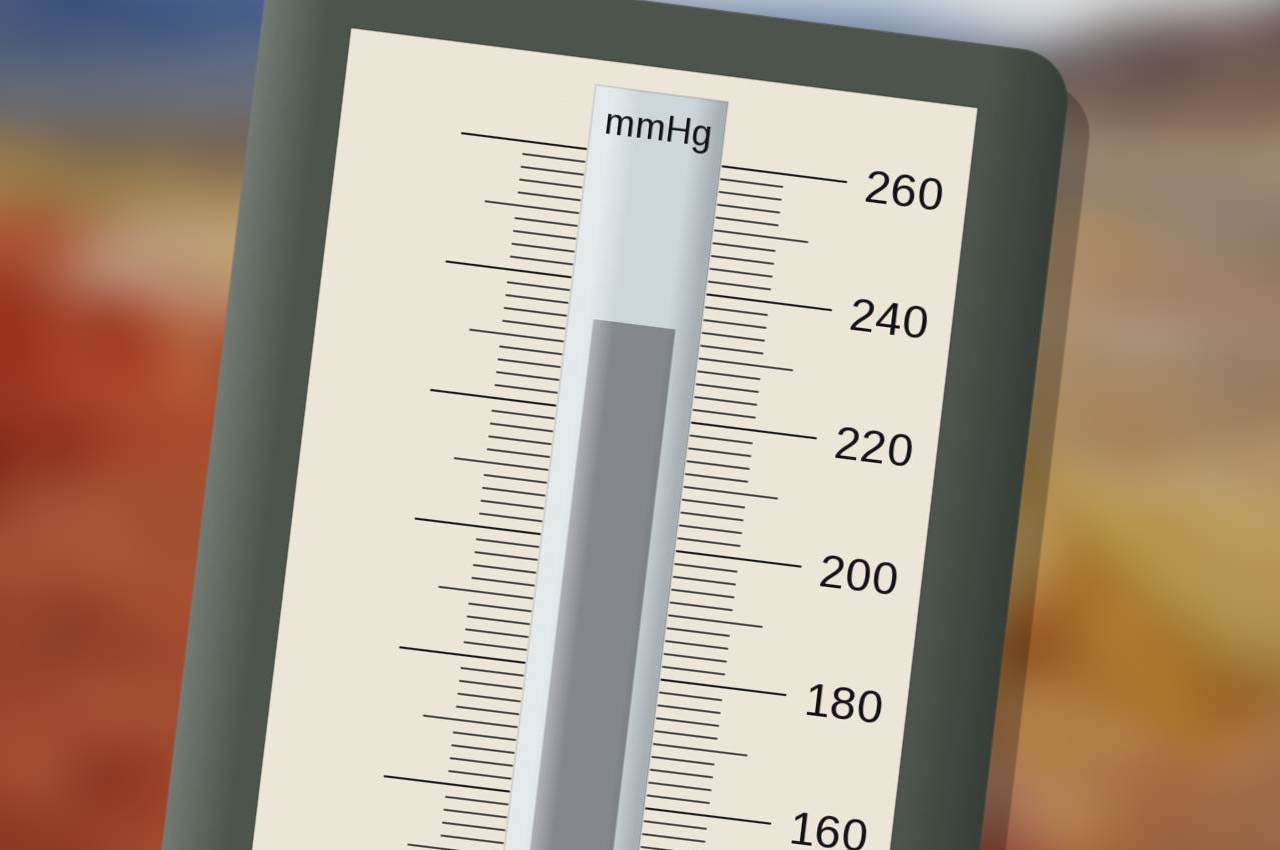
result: 234 mmHg
